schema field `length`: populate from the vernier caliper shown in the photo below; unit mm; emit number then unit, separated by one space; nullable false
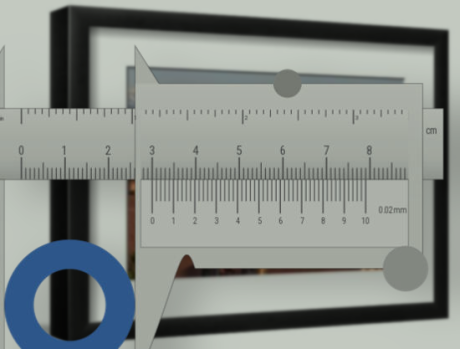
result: 30.0 mm
